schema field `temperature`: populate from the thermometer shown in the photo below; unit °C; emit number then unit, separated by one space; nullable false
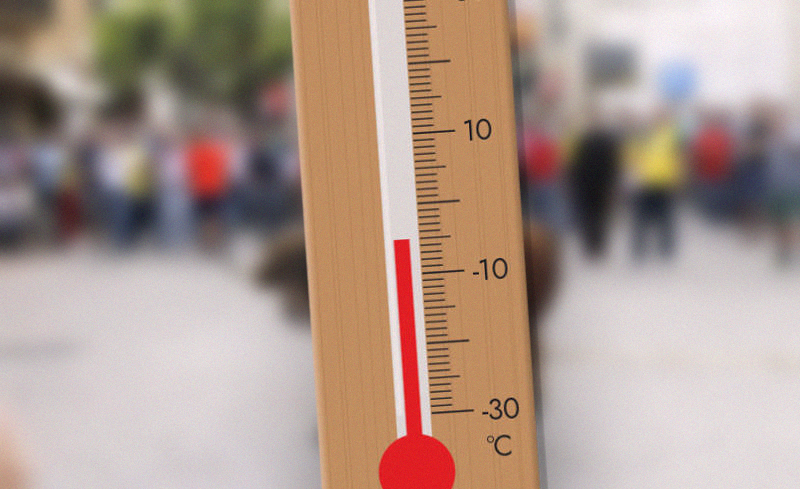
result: -5 °C
